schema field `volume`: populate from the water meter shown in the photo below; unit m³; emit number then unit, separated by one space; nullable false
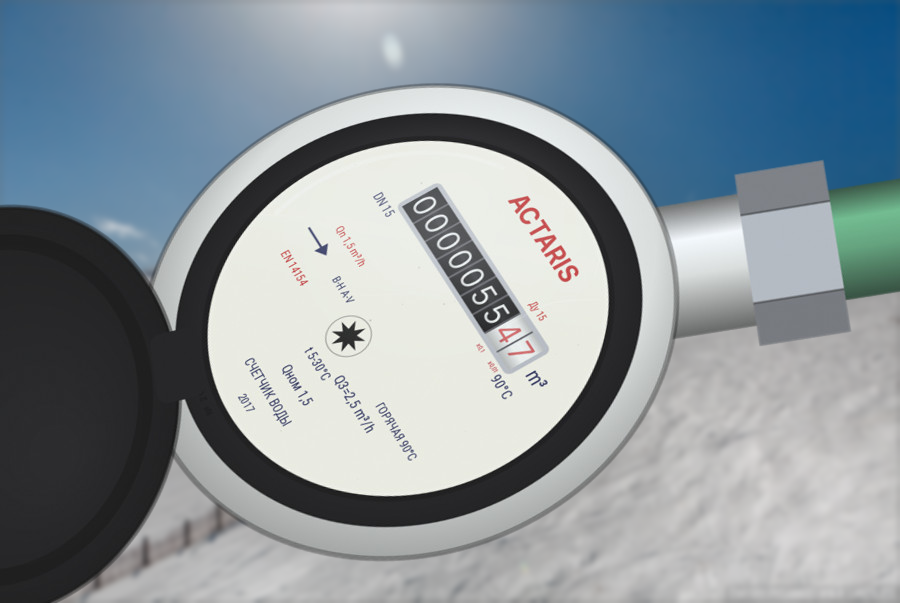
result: 55.47 m³
